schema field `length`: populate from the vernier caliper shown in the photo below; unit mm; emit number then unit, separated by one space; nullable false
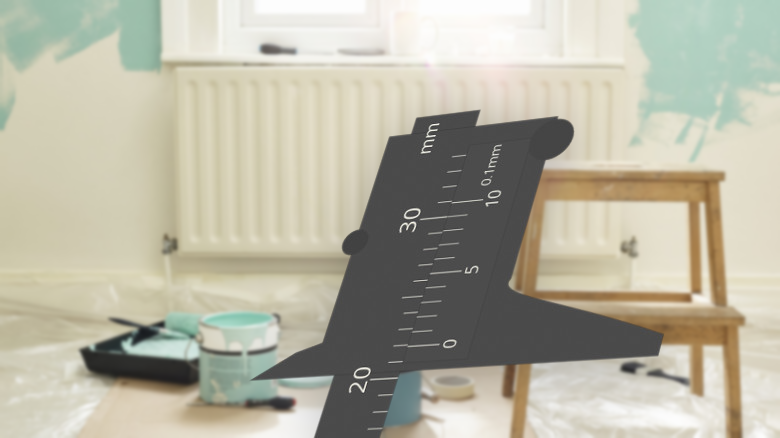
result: 21.9 mm
